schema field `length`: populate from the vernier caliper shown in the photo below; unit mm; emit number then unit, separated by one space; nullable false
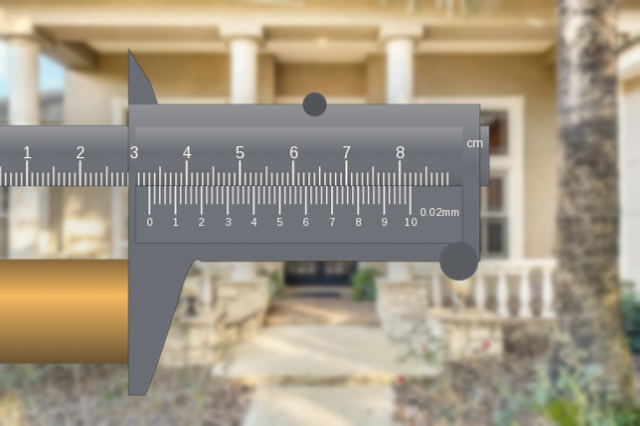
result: 33.0 mm
